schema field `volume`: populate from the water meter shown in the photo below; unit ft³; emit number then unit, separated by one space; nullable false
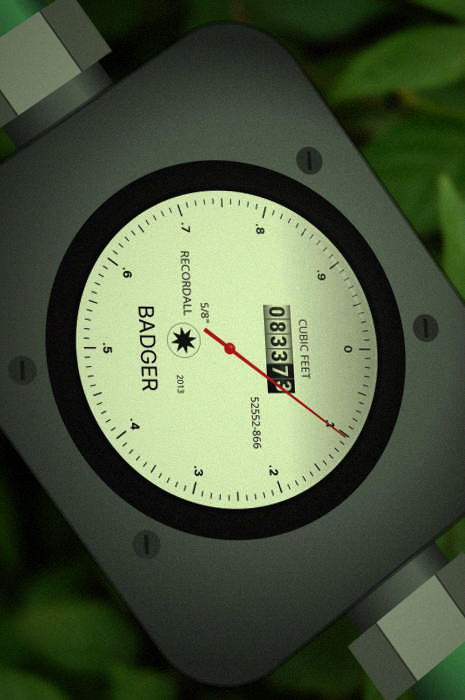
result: 83373.10 ft³
